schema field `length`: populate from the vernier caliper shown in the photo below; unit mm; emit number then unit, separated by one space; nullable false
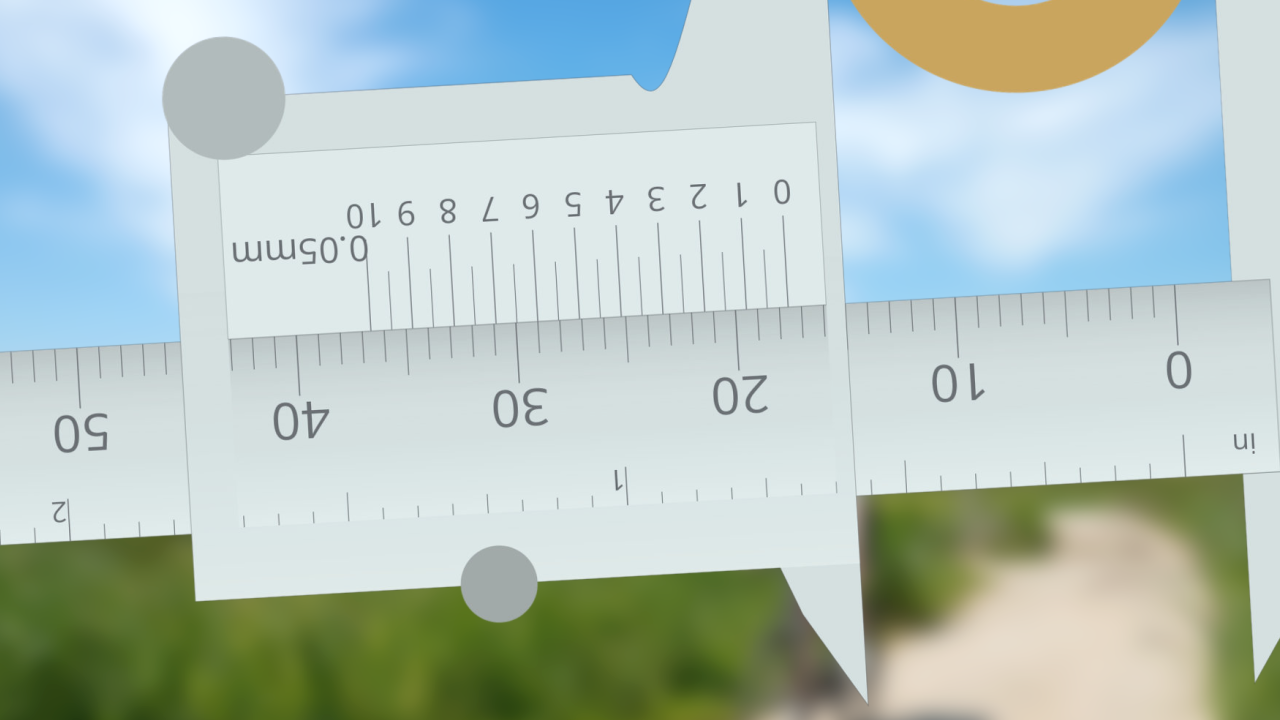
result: 17.6 mm
